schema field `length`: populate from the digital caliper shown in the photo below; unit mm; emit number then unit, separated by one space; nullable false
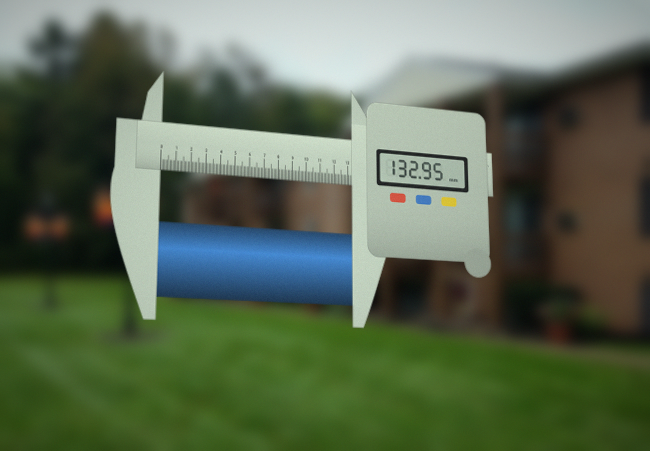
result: 132.95 mm
